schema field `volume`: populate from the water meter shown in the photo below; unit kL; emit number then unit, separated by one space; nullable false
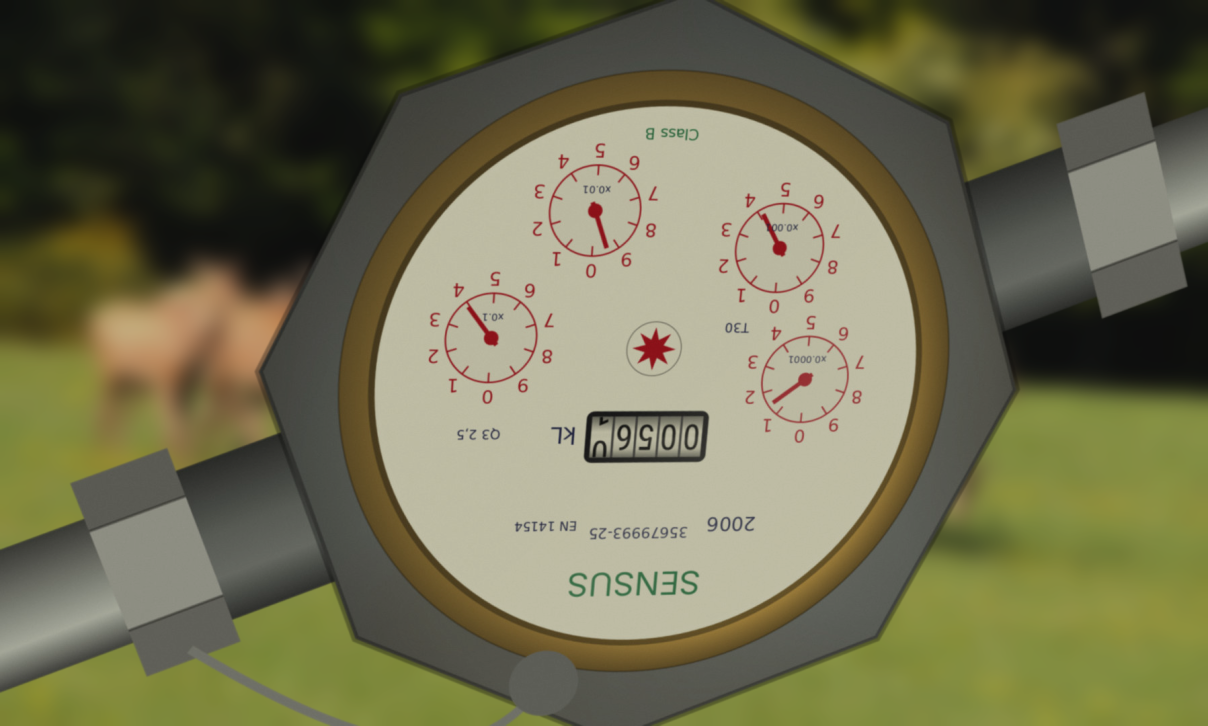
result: 560.3941 kL
